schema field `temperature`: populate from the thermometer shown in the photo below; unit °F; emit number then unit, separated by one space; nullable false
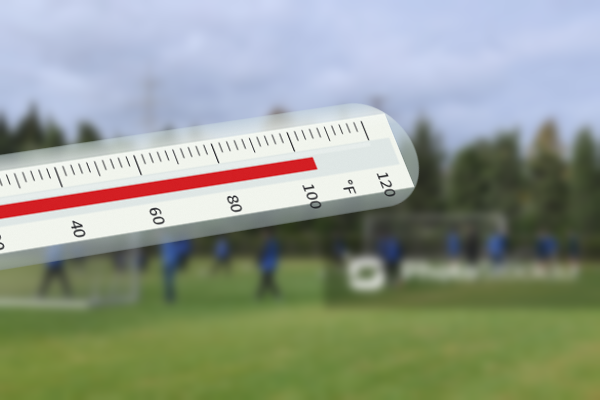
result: 104 °F
